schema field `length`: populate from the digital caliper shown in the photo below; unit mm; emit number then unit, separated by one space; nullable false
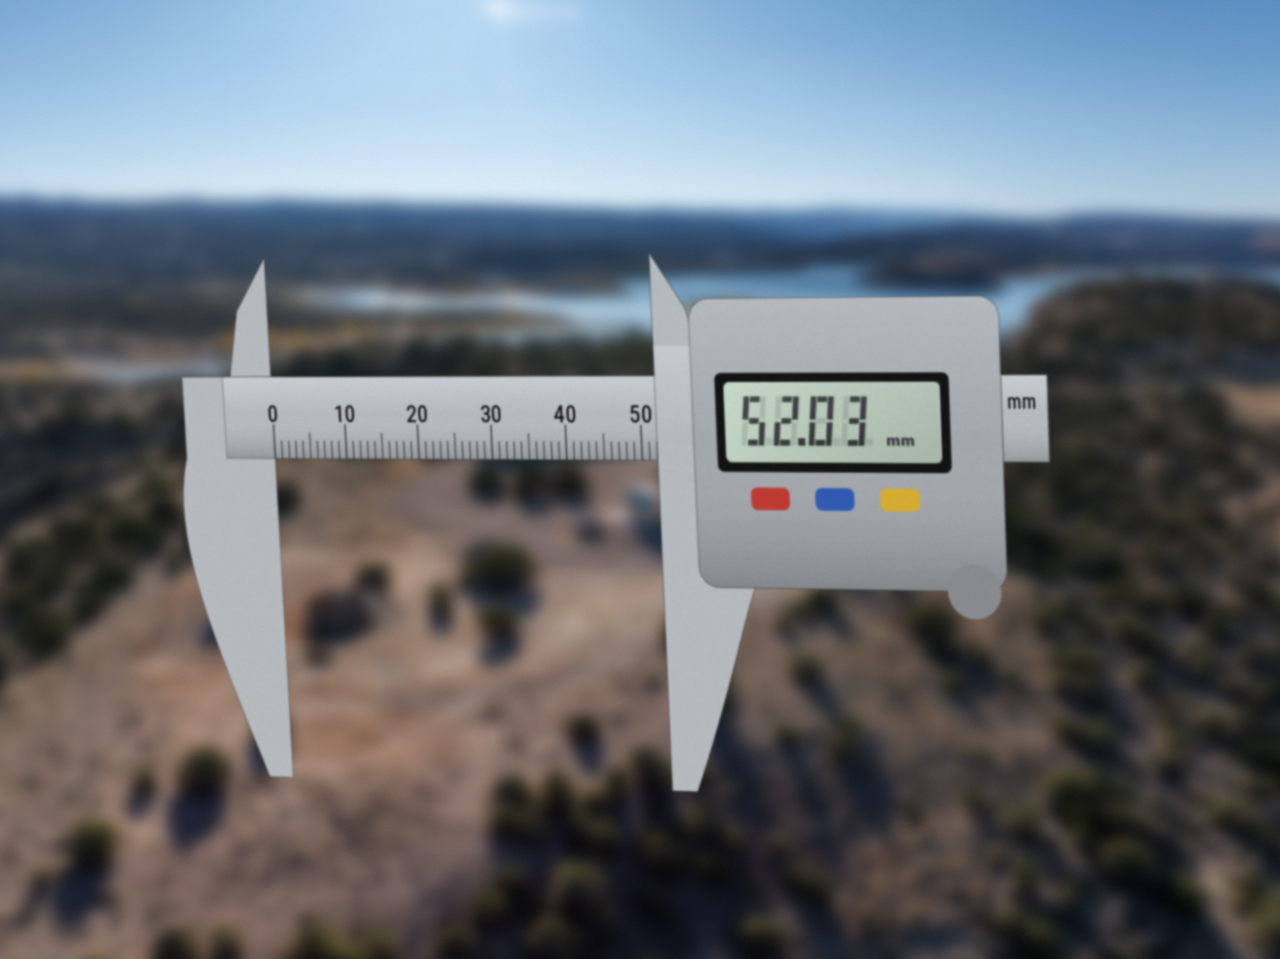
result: 52.03 mm
